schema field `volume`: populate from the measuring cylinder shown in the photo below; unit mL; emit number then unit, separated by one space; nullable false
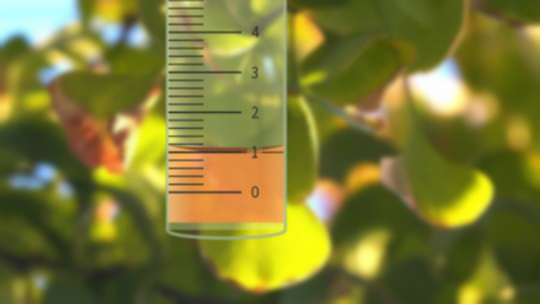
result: 1 mL
